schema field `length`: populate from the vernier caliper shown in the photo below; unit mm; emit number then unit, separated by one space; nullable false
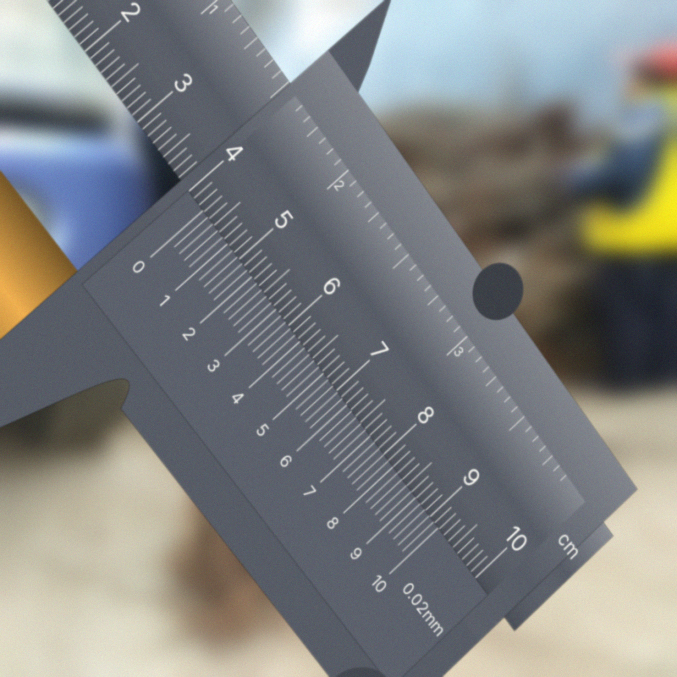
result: 42.8 mm
